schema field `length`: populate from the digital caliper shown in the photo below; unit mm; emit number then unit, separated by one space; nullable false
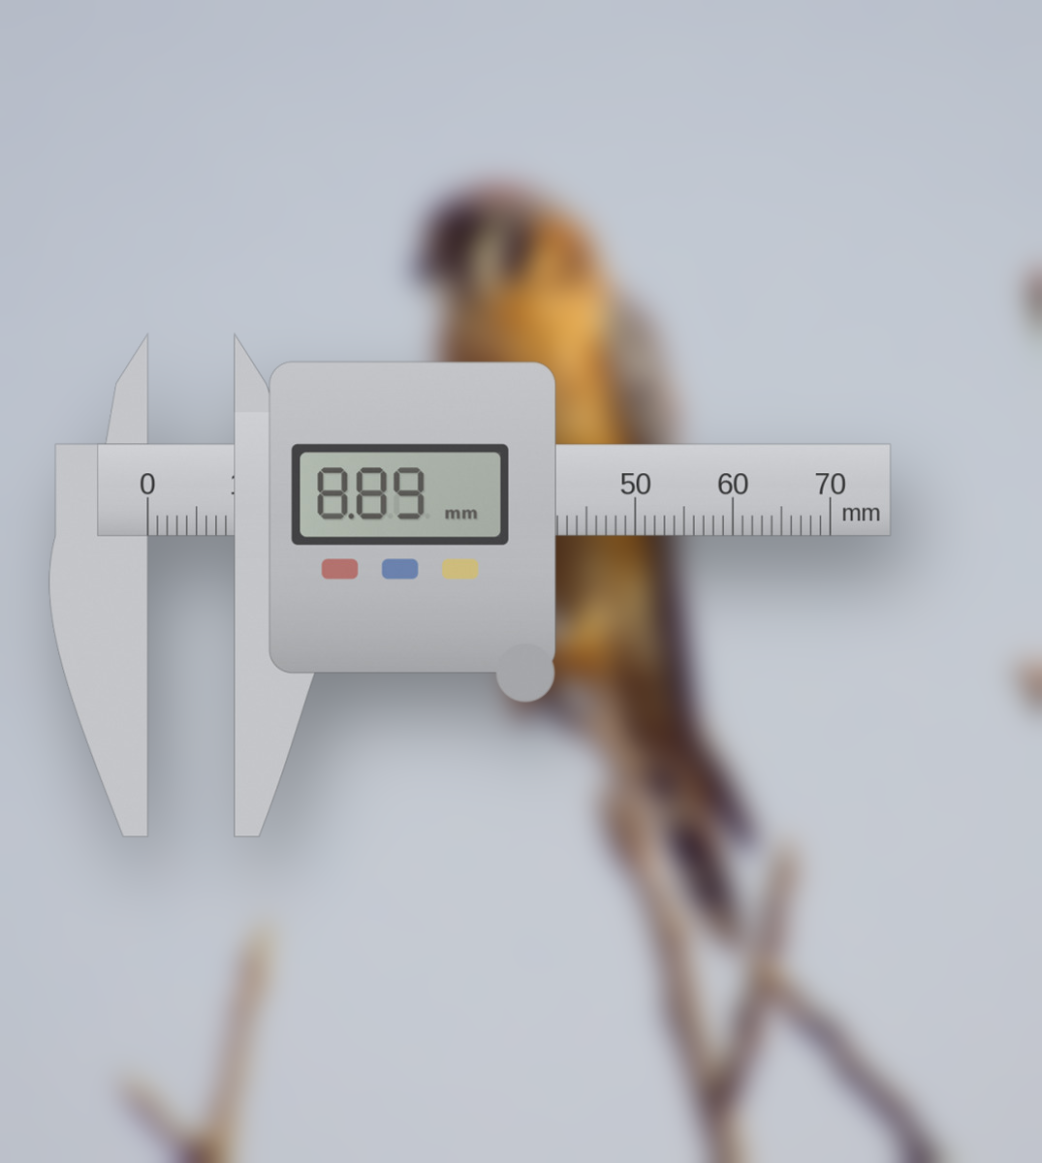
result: 8.89 mm
